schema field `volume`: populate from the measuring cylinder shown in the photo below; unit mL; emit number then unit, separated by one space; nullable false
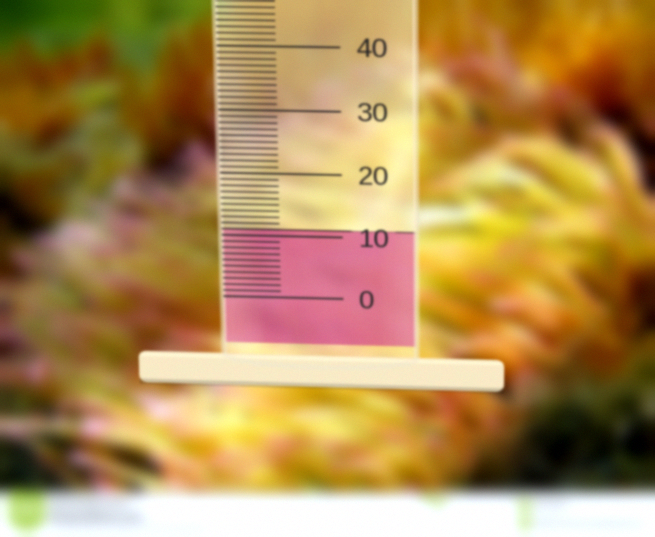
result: 11 mL
